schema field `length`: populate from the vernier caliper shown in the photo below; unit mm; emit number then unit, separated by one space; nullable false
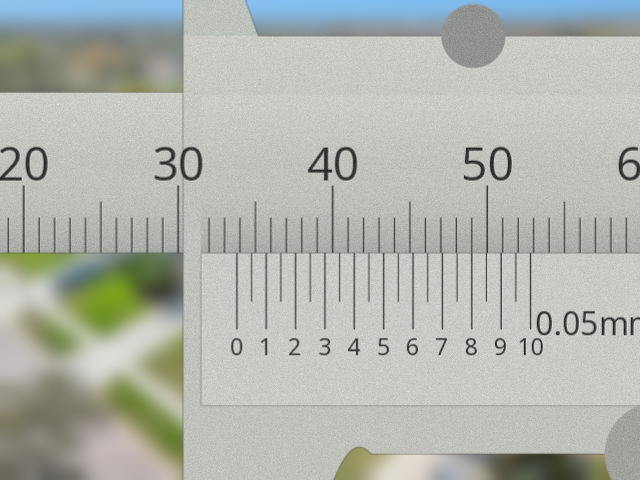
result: 33.8 mm
